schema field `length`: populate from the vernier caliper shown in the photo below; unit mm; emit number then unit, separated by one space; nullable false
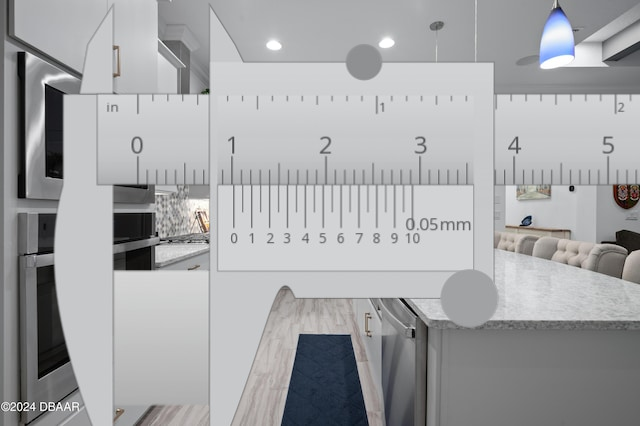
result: 10.2 mm
